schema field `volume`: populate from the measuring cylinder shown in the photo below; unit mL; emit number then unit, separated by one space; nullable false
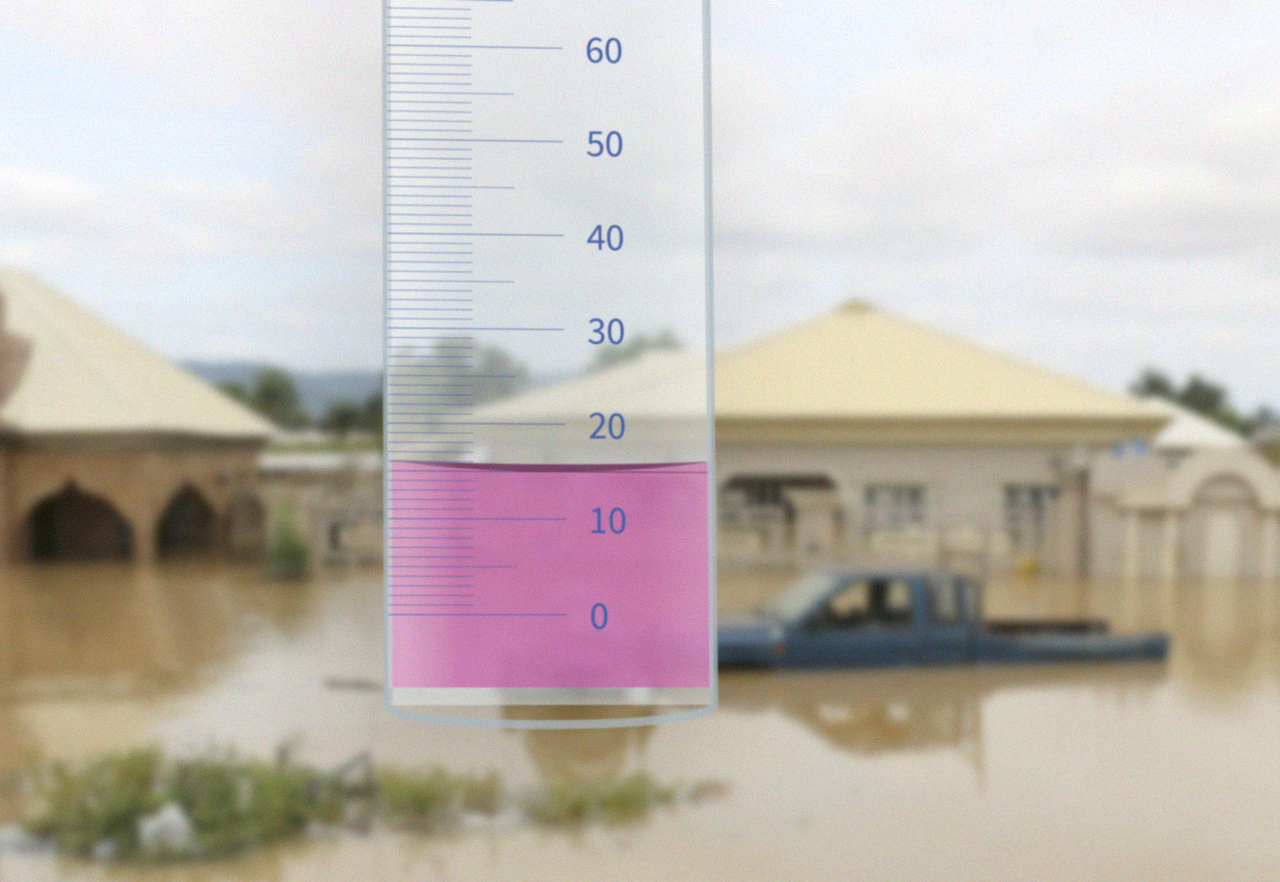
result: 15 mL
